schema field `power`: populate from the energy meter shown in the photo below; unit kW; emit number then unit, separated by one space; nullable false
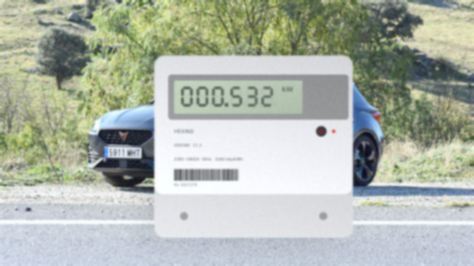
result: 0.532 kW
